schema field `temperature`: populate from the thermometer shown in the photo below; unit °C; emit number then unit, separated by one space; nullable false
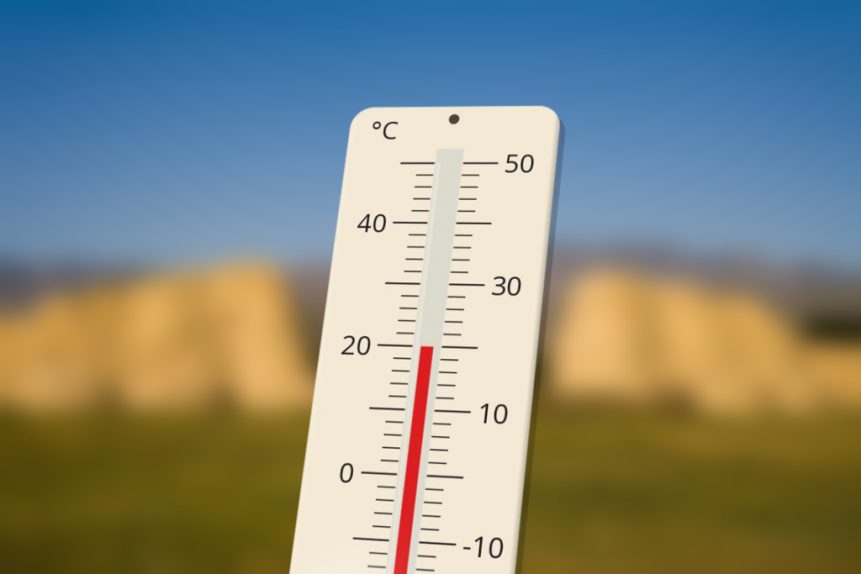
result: 20 °C
